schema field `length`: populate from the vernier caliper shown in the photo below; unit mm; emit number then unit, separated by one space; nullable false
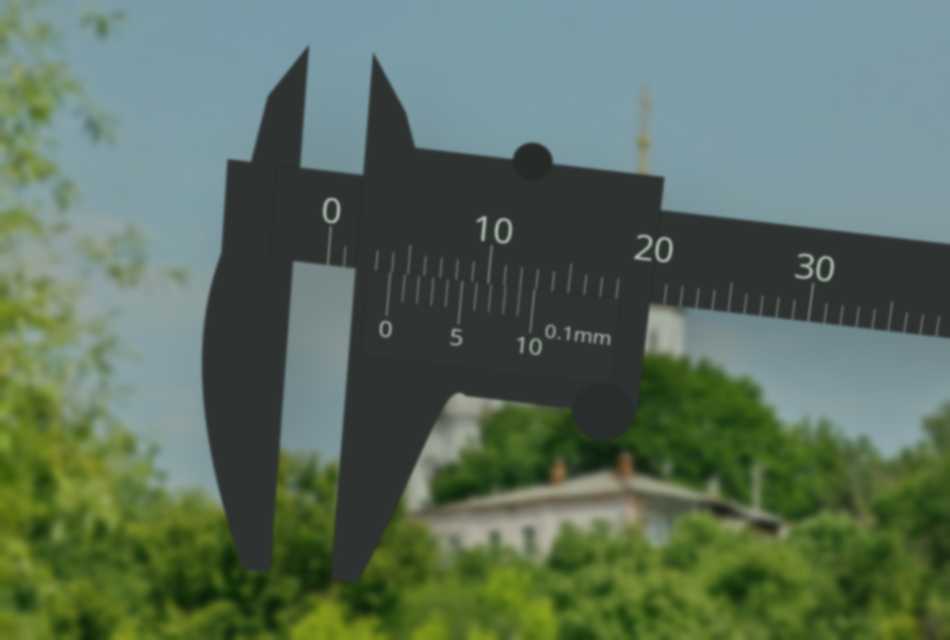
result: 3.9 mm
